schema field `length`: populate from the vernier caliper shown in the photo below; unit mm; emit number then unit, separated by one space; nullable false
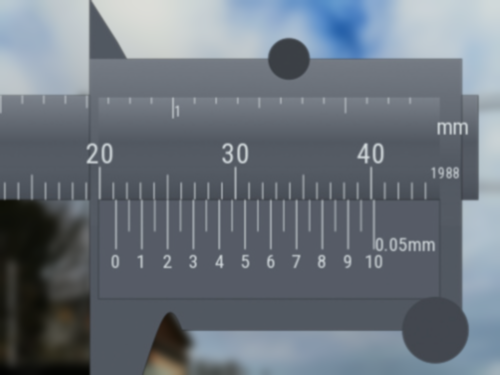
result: 21.2 mm
